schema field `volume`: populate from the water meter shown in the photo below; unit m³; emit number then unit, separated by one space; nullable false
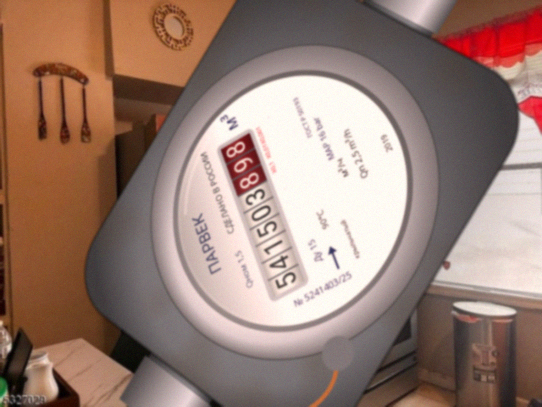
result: 541503.898 m³
